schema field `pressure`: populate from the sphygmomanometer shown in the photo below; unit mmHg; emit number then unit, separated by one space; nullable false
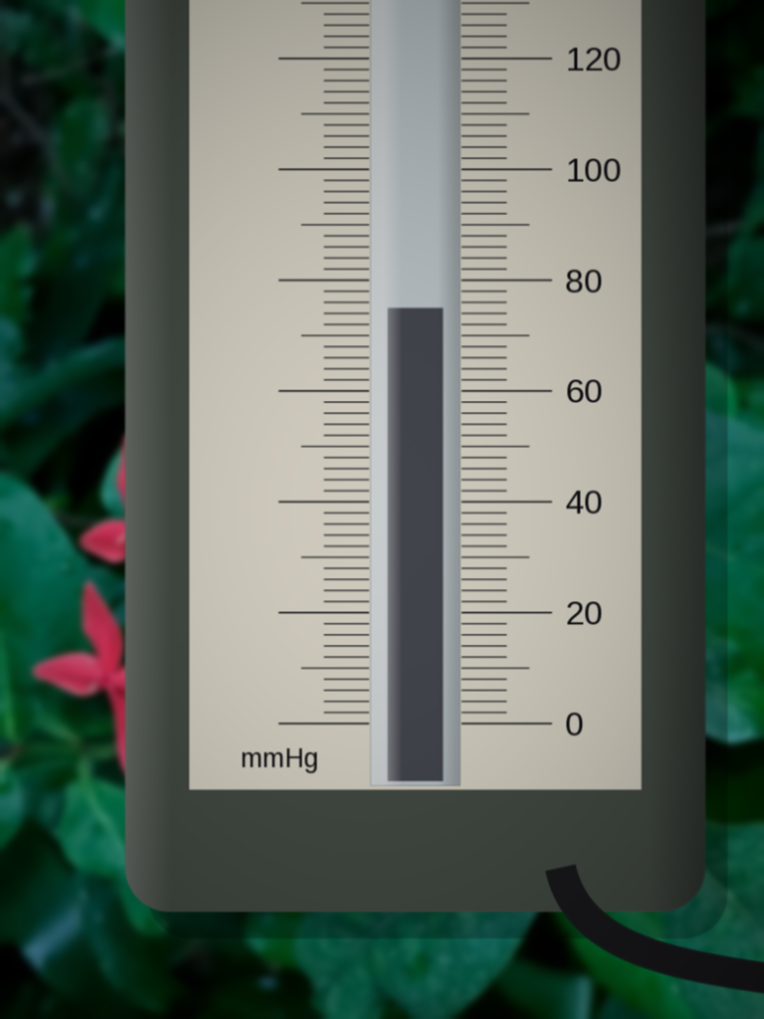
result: 75 mmHg
